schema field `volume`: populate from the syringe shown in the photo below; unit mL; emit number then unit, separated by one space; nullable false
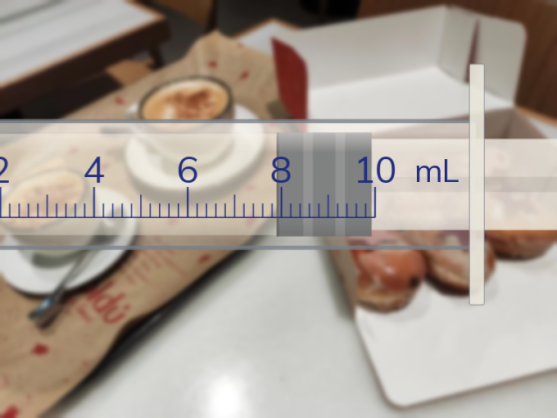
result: 7.9 mL
